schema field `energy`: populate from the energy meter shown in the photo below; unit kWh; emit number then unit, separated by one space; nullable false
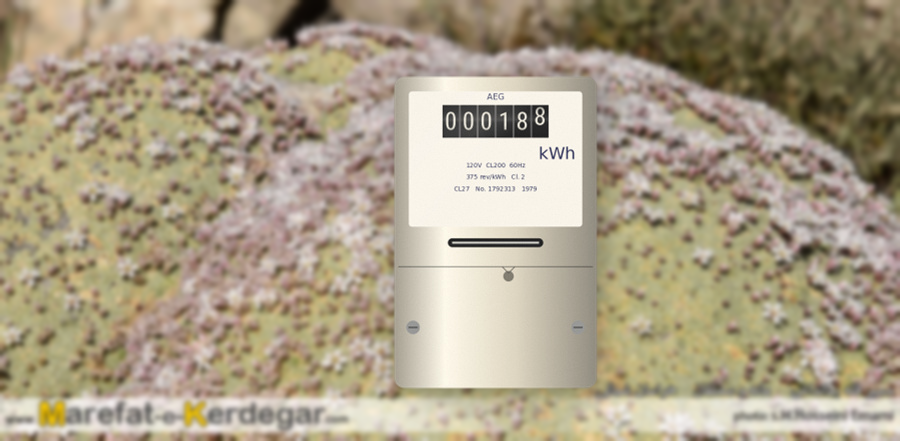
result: 188 kWh
